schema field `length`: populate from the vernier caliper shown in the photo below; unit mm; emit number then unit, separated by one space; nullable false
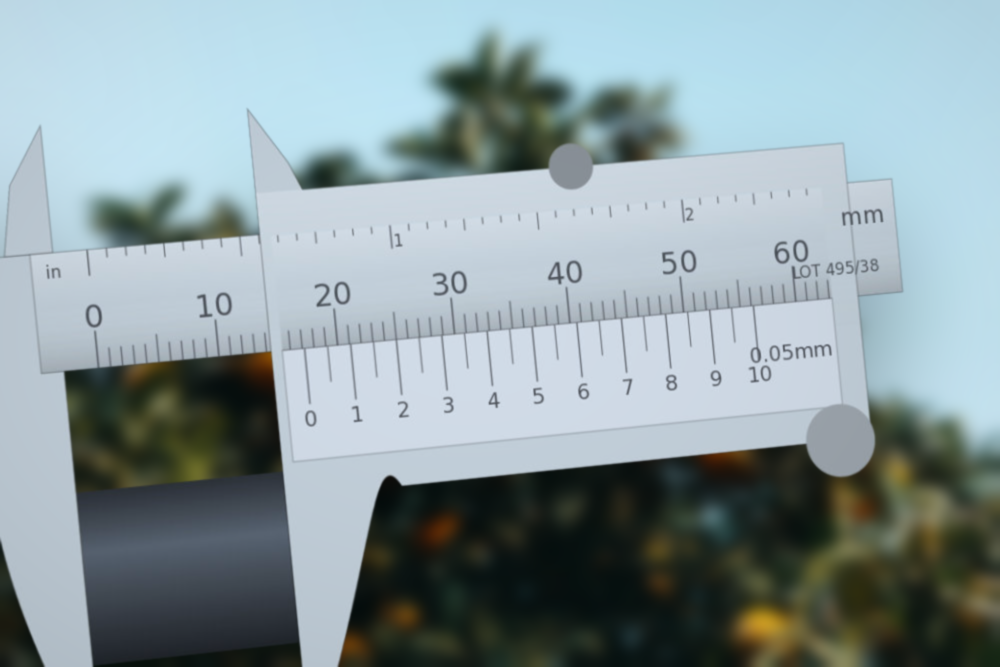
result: 17.2 mm
